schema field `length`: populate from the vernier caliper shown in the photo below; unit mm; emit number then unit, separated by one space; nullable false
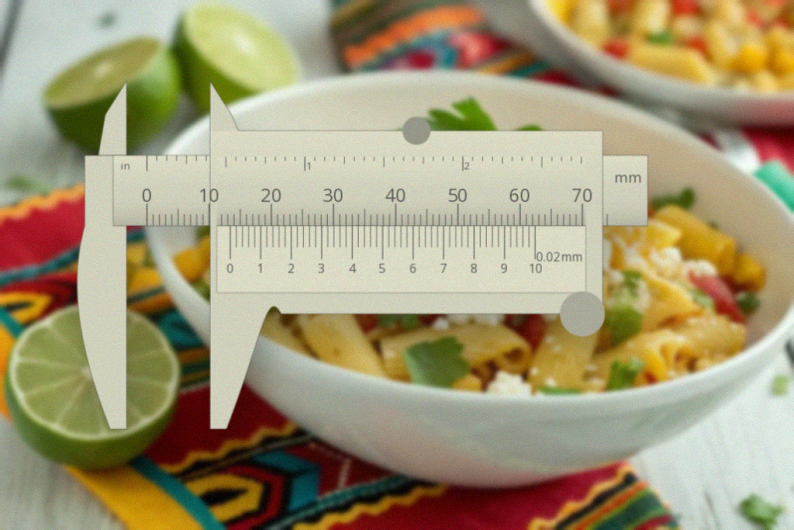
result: 13.4 mm
